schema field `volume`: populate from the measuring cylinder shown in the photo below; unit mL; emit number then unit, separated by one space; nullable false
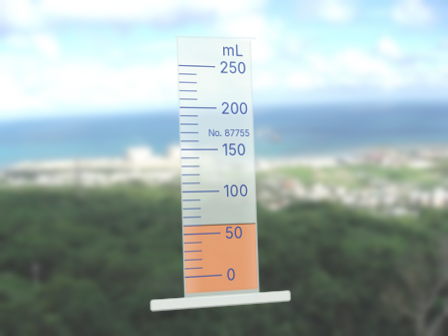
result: 60 mL
